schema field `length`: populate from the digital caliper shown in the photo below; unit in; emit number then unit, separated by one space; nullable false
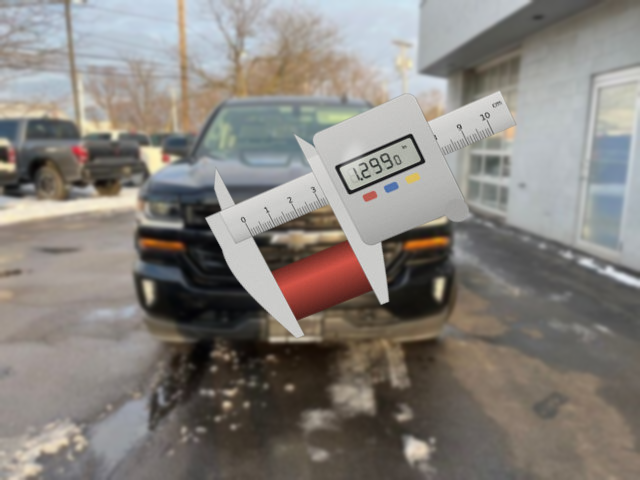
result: 1.2990 in
